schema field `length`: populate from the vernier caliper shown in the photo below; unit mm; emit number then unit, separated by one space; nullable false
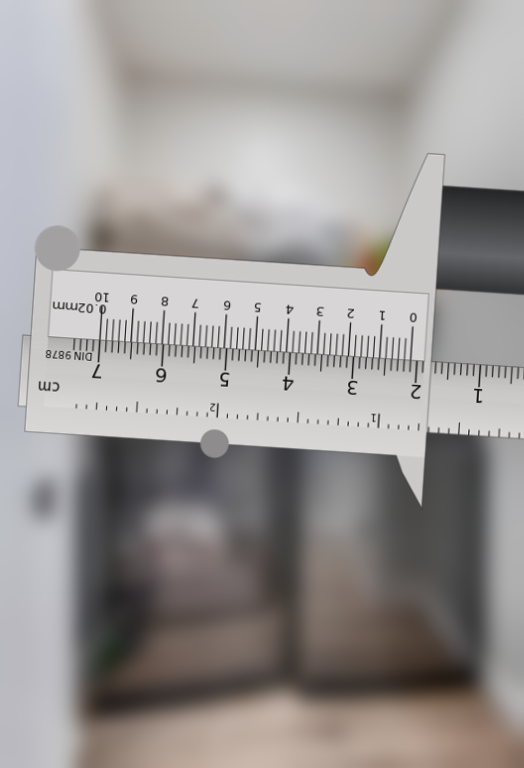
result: 21.0 mm
